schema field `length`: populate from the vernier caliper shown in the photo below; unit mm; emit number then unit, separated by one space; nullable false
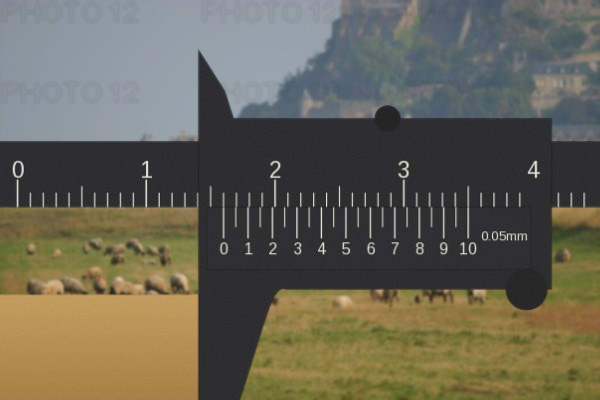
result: 16.0 mm
